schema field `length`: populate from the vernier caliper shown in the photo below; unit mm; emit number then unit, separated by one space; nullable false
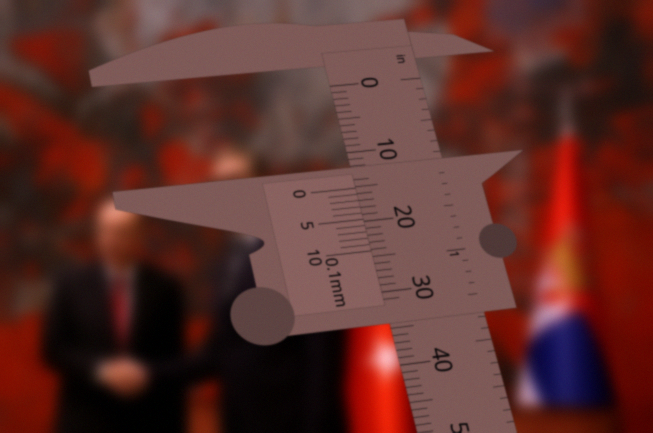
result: 15.2 mm
